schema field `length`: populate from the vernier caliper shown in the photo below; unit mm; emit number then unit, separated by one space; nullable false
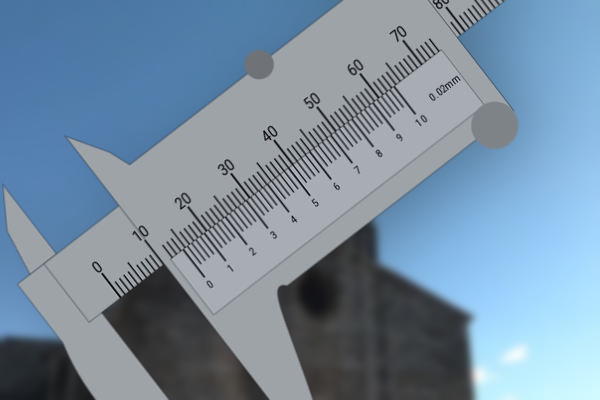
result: 14.5 mm
